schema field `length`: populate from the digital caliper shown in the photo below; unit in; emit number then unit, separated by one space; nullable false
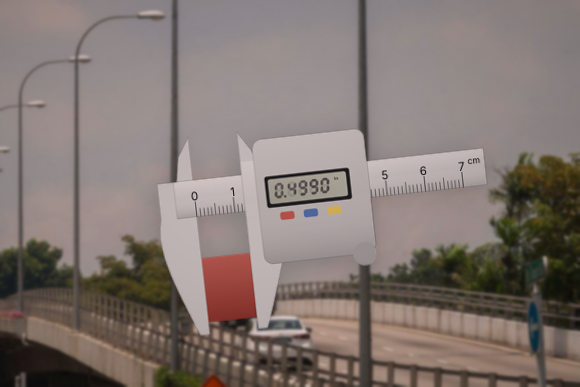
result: 0.4990 in
